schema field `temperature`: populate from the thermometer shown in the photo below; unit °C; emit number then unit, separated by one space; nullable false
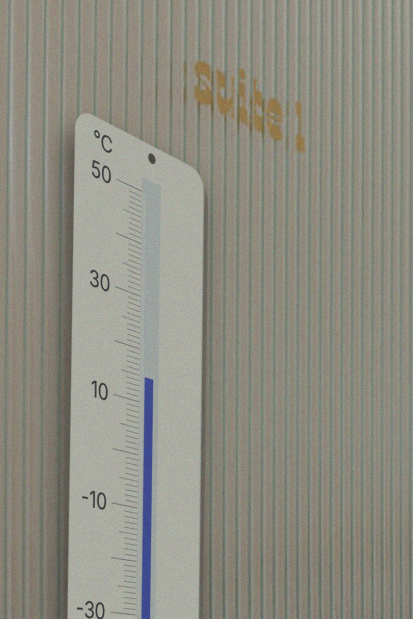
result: 15 °C
